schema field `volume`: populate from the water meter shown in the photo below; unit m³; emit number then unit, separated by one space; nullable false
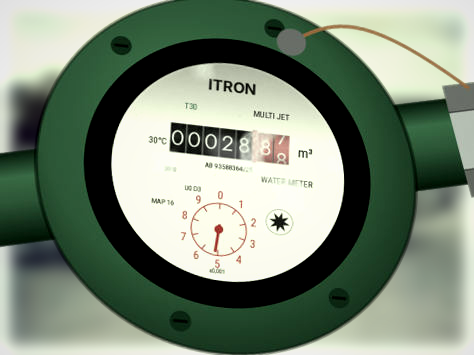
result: 28.875 m³
